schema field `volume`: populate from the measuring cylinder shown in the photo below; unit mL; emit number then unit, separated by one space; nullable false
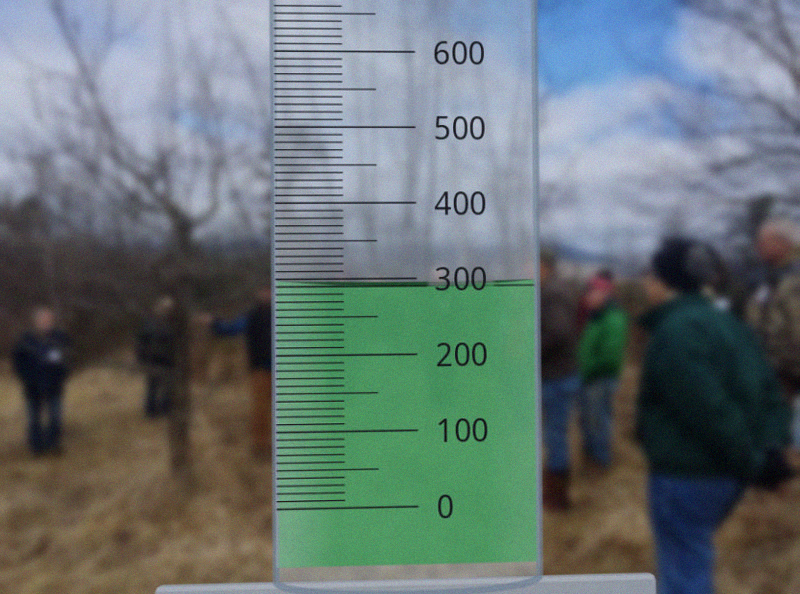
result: 290 mL
